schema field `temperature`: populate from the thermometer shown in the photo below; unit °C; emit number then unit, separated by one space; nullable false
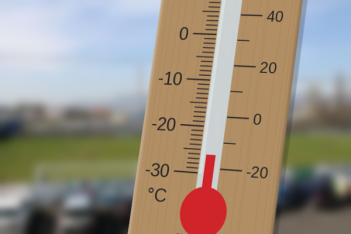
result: -26 °C
